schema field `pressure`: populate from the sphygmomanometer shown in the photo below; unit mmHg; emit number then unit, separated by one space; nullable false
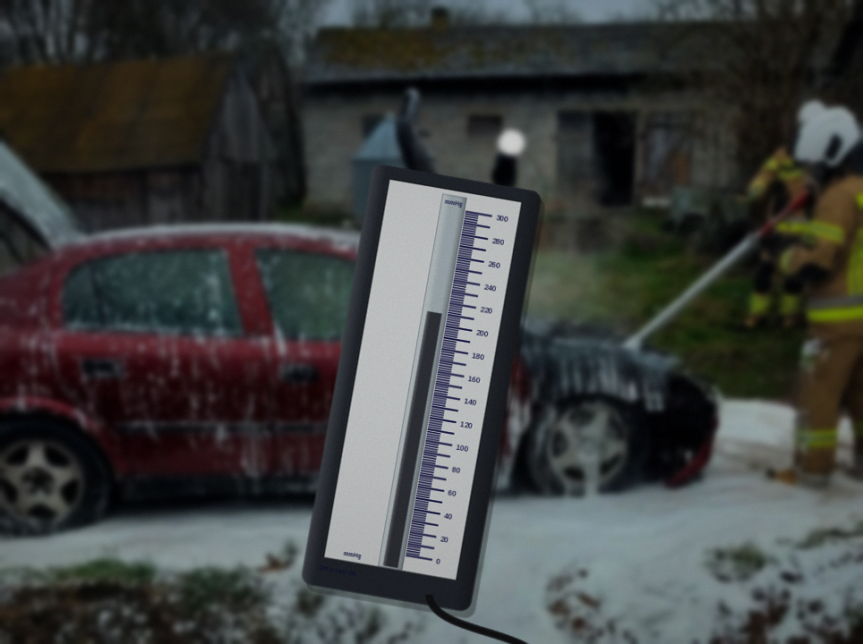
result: 210 mmHg
